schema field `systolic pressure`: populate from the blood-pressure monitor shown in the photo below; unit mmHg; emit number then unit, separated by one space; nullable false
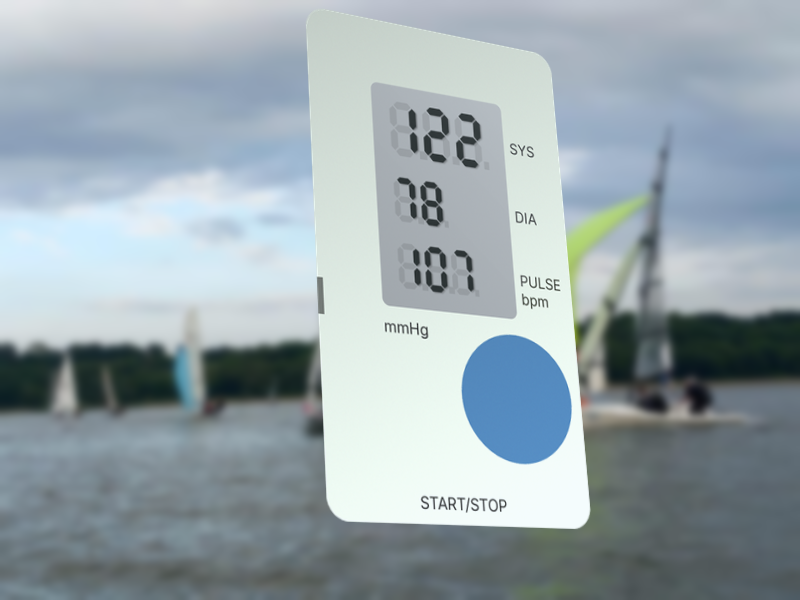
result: 122 mmHg
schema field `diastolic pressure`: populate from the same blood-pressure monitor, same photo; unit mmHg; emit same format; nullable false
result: 78 mmHg
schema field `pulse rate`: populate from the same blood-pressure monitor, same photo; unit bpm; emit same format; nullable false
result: 107 bpm
